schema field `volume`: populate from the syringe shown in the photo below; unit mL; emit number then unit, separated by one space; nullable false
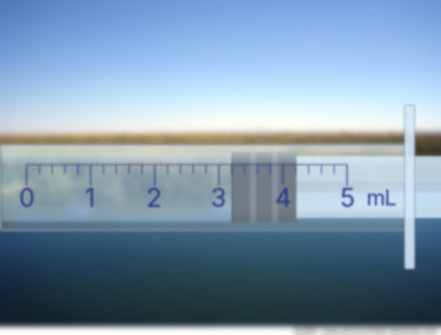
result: 3.2 mL
